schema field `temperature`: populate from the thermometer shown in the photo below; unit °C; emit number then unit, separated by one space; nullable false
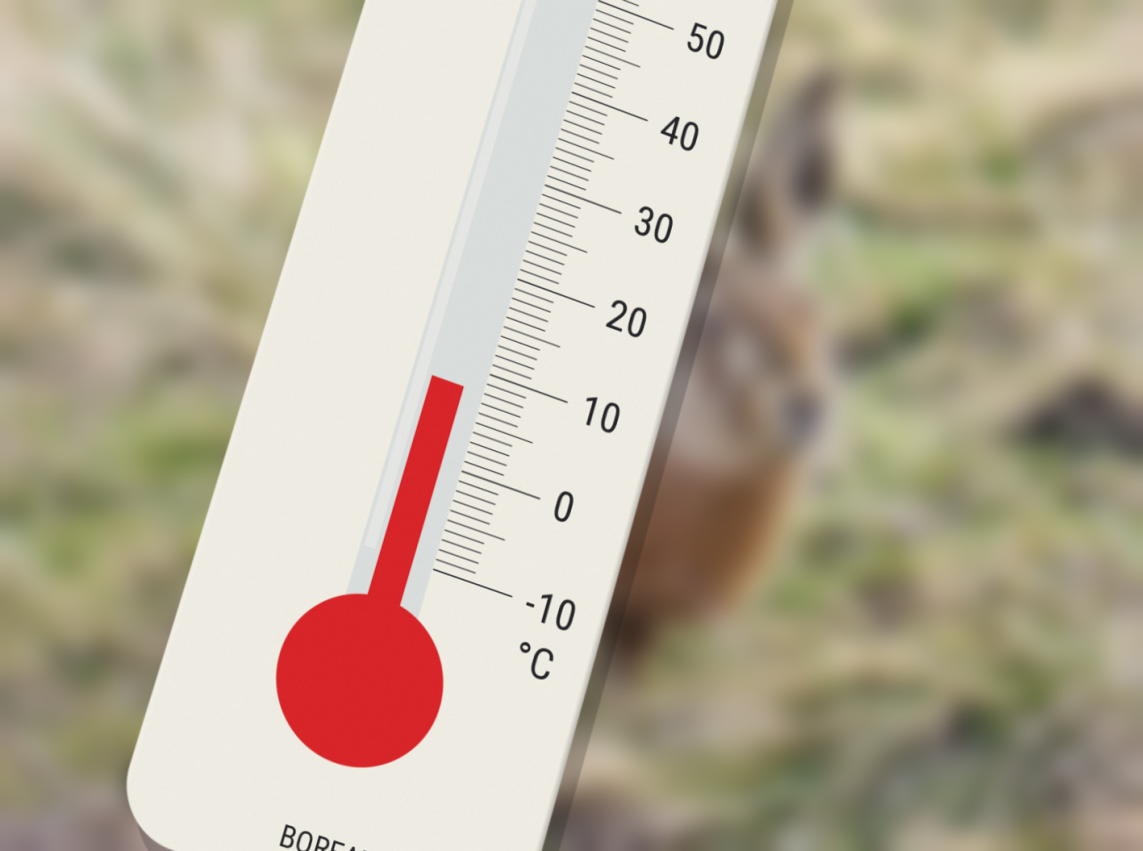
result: 8 °C
